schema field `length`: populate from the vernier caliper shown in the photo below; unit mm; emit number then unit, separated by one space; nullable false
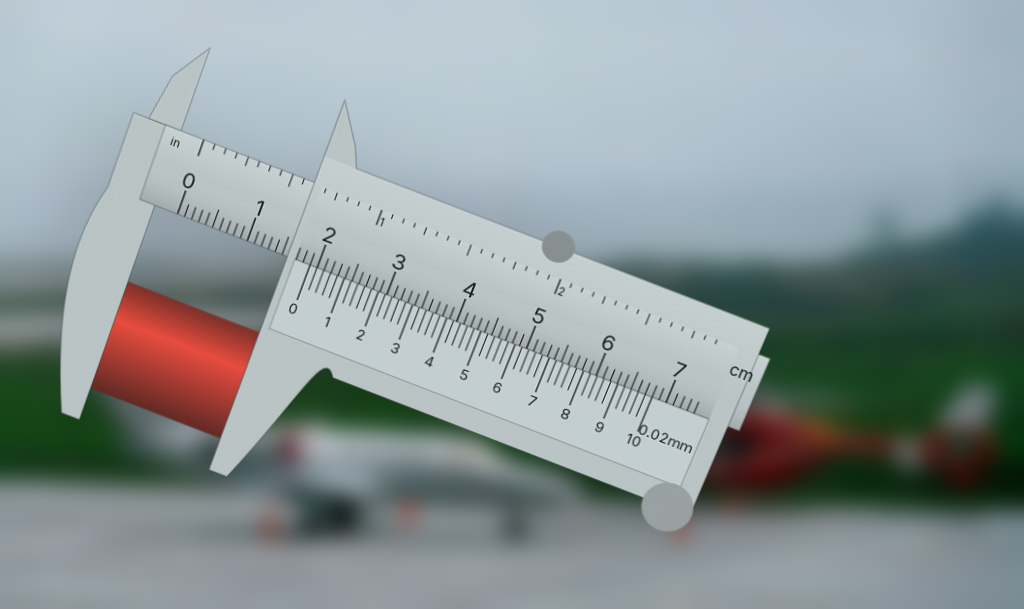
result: 19.0 mm
